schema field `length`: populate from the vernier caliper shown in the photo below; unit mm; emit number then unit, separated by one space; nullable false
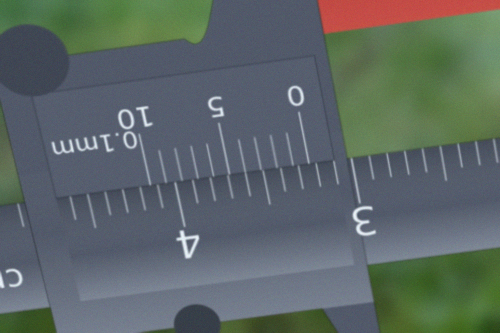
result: 32.4 mm
